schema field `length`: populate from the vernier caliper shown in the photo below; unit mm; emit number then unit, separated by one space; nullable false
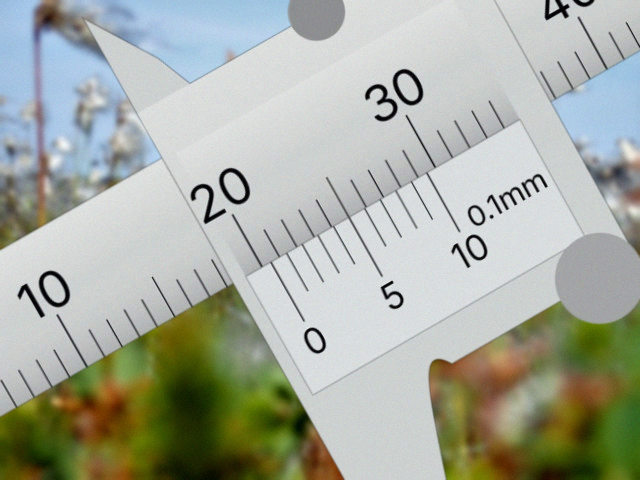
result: 20.5 mm
